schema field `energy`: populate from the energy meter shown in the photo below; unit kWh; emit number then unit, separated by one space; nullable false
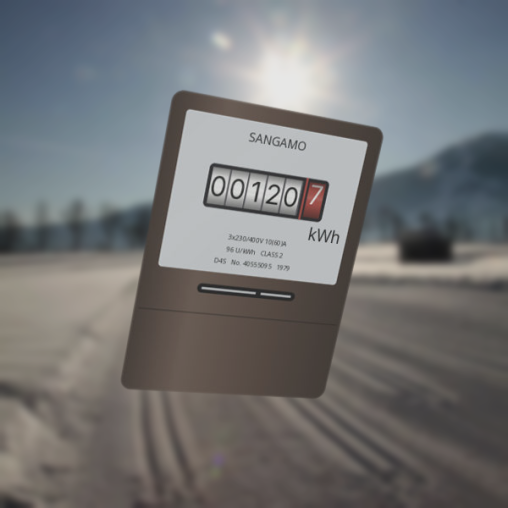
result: 120.7 kWh
